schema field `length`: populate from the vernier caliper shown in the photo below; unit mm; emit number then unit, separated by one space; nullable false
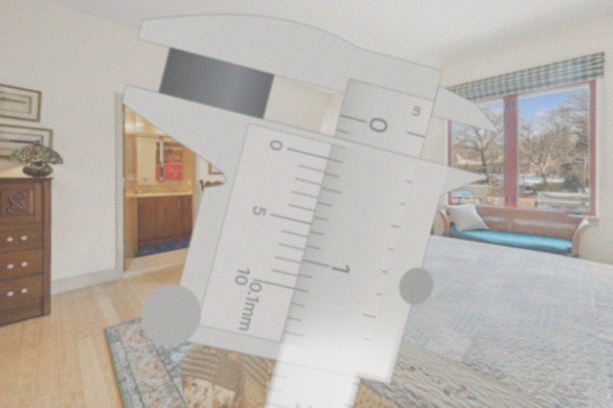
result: 3.0 mm
